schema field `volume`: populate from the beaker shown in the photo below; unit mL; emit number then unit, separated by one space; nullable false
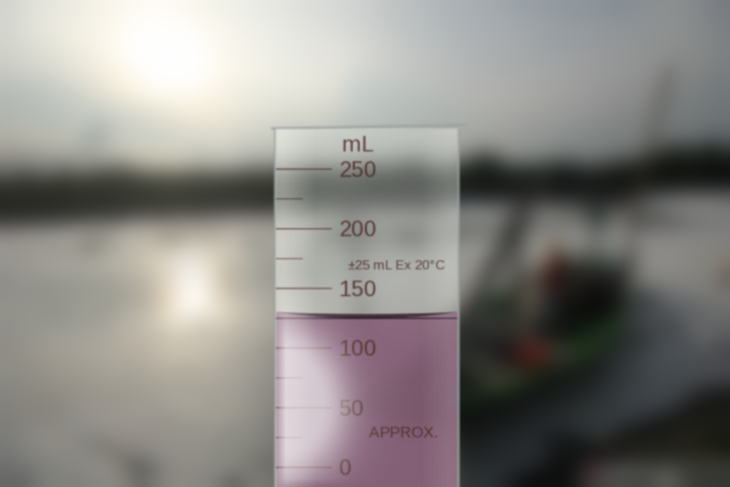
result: 125 mL
